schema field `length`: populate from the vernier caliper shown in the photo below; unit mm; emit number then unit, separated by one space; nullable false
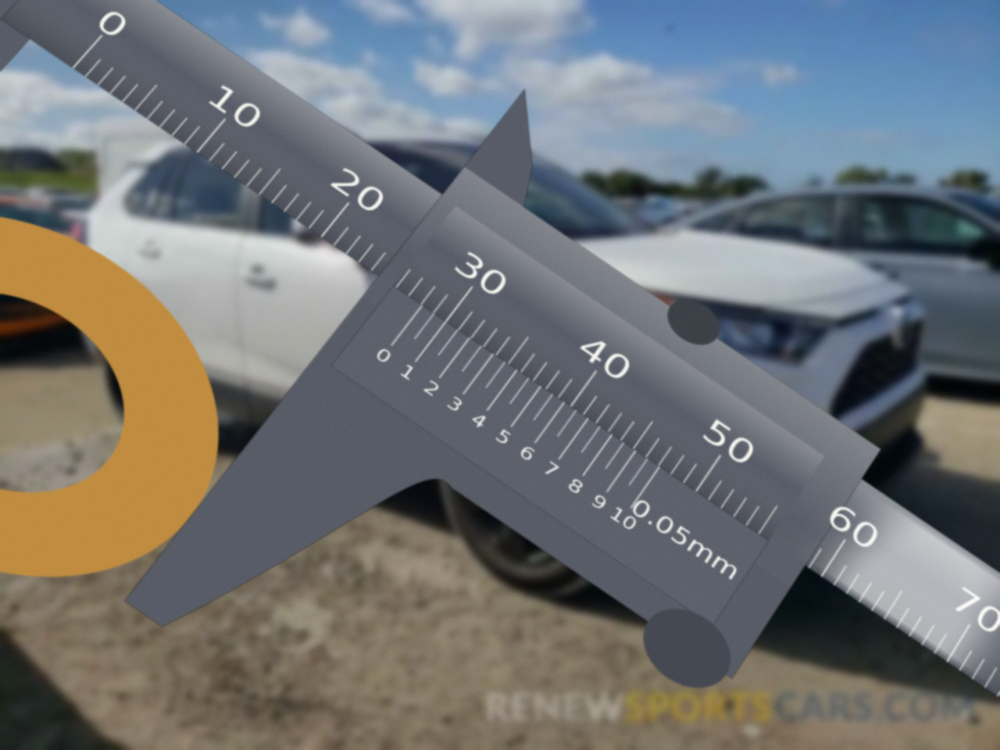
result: 28.1 mm
